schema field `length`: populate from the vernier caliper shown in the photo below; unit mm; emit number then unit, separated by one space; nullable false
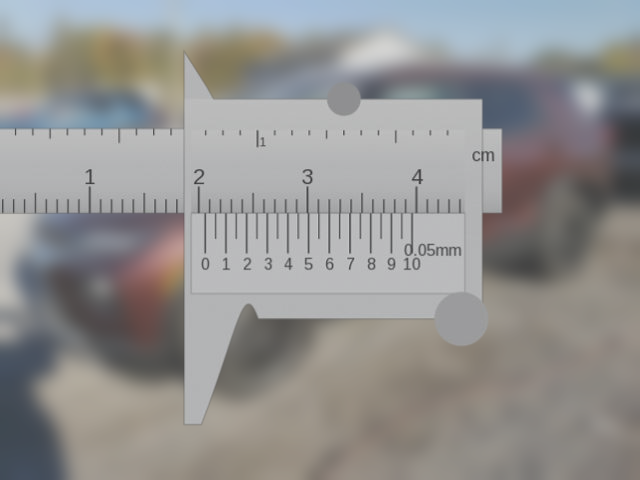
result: 20.6 mm
